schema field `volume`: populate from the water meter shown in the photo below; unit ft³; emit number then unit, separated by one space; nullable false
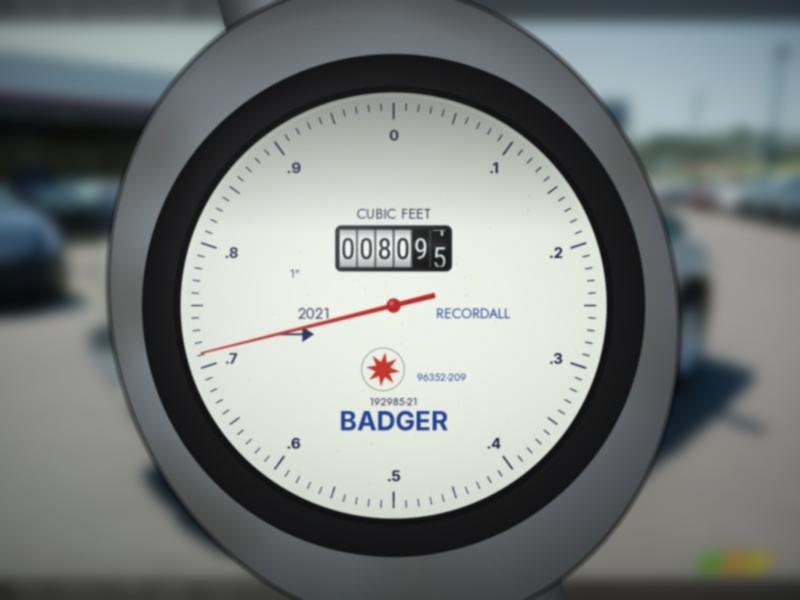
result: 8094.71 ft³
